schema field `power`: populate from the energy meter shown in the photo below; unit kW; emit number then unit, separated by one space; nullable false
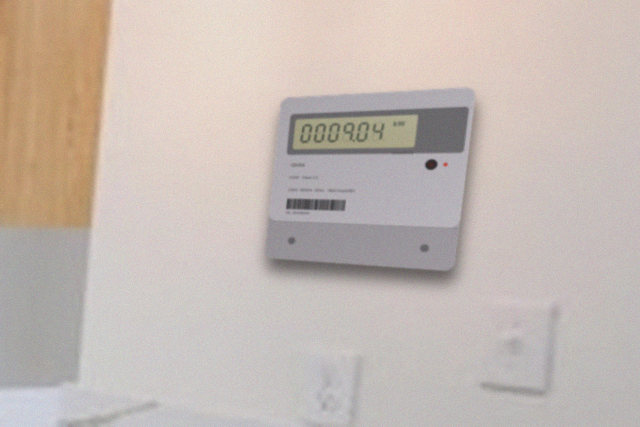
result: 9.04 kW
